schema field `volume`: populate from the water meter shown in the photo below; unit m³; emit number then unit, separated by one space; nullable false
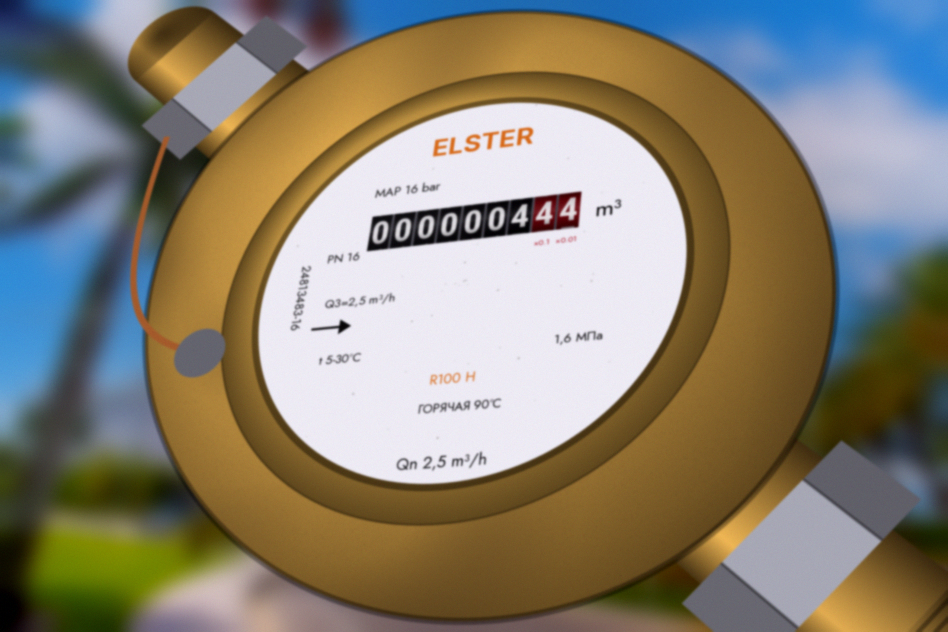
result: 4.44 m³
